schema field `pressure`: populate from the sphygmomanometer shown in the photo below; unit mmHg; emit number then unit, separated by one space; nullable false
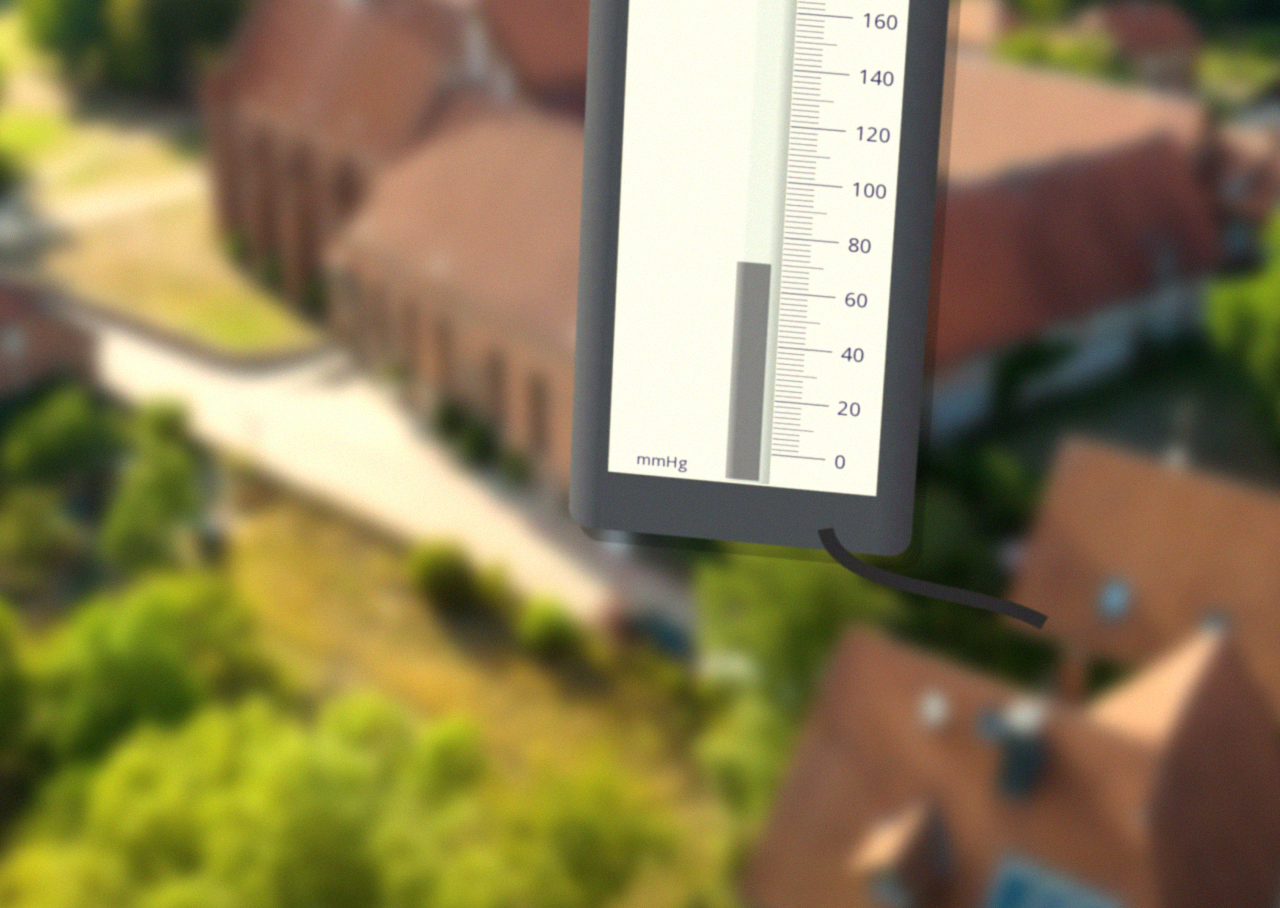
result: 70 mmHg
